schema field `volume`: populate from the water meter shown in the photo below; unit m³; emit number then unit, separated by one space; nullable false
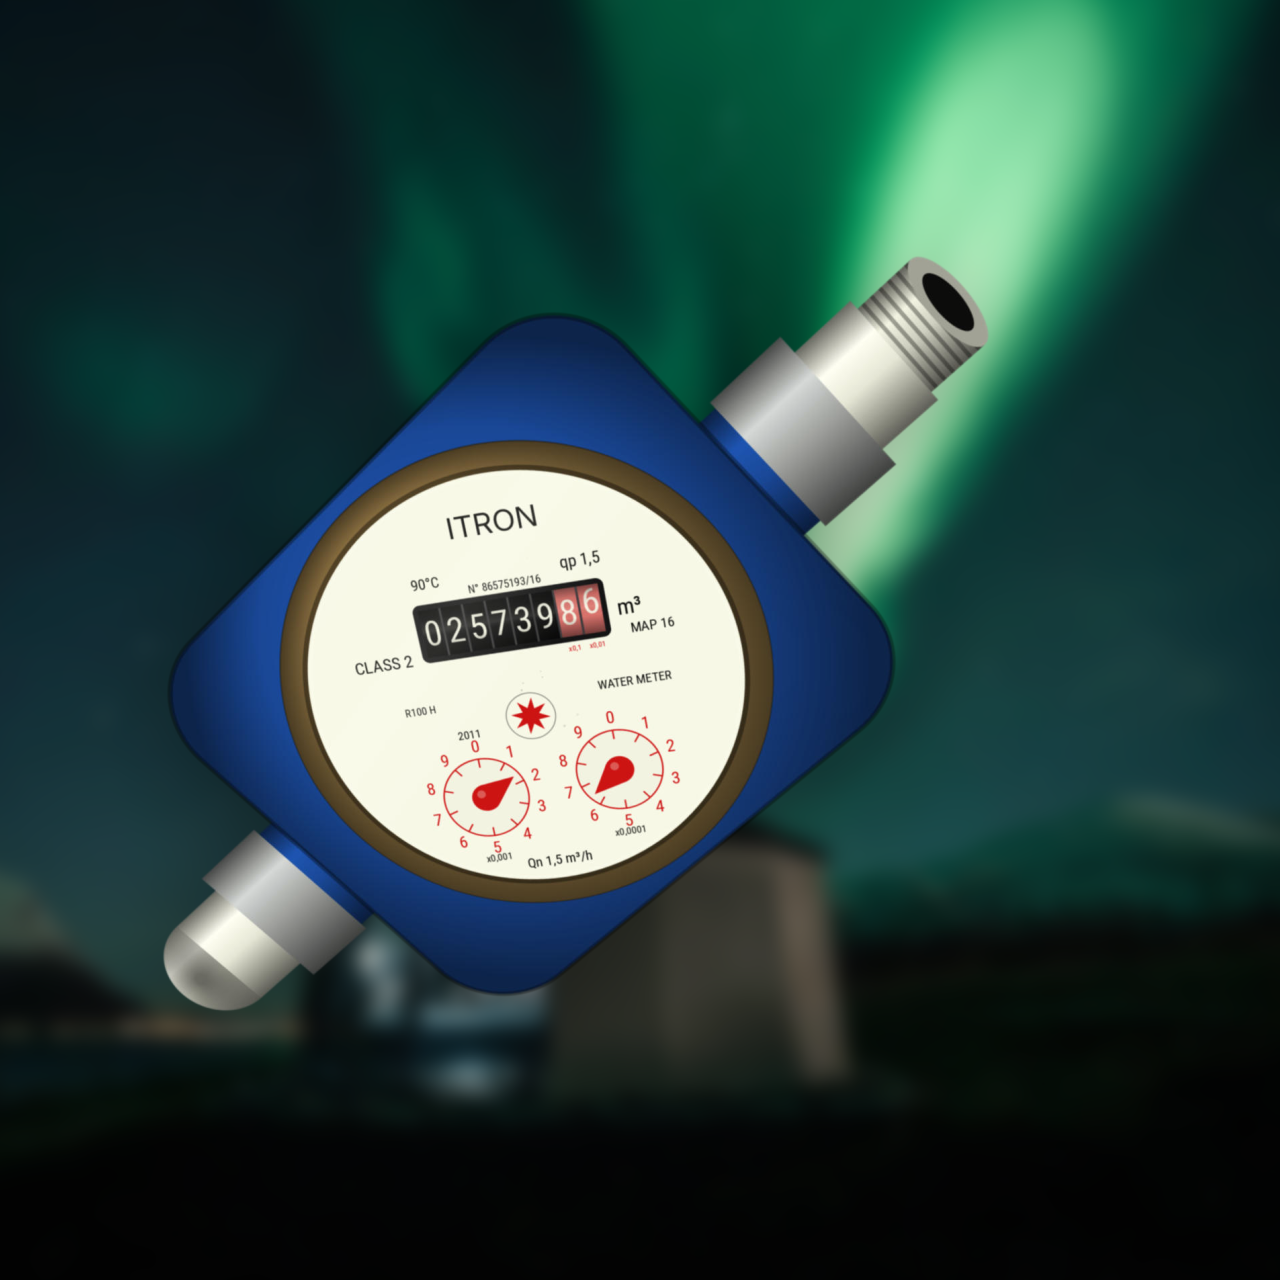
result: 25739.8616 m³
